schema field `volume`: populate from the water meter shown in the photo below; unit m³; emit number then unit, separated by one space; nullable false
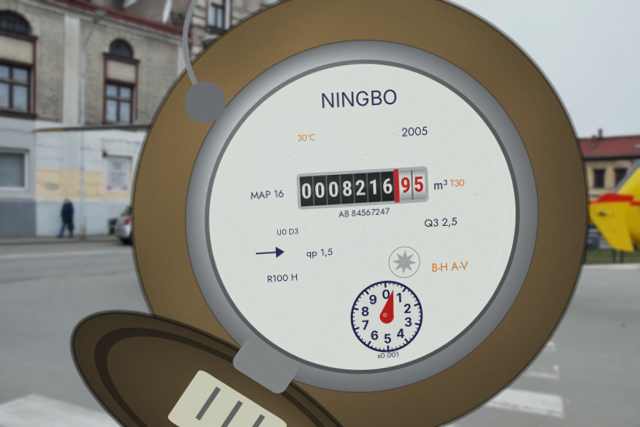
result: 8216.950 m³
